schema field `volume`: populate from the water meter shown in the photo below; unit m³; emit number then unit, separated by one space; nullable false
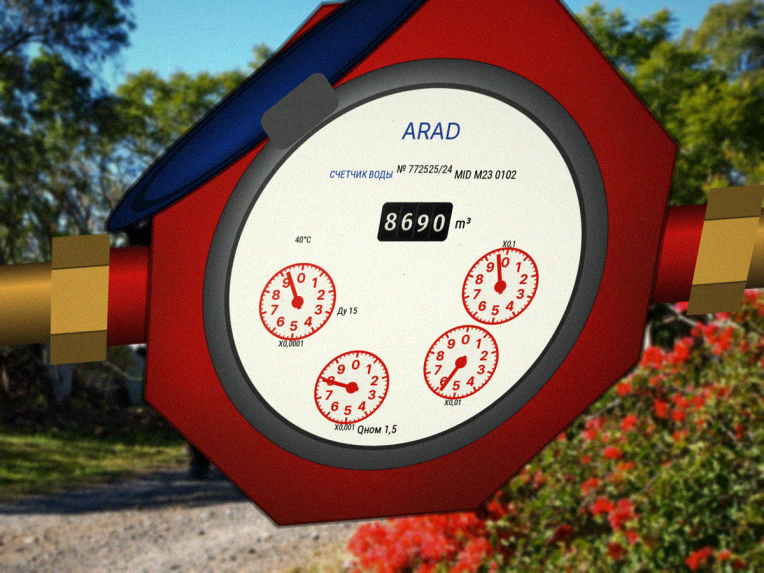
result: 8689.9579 m³
